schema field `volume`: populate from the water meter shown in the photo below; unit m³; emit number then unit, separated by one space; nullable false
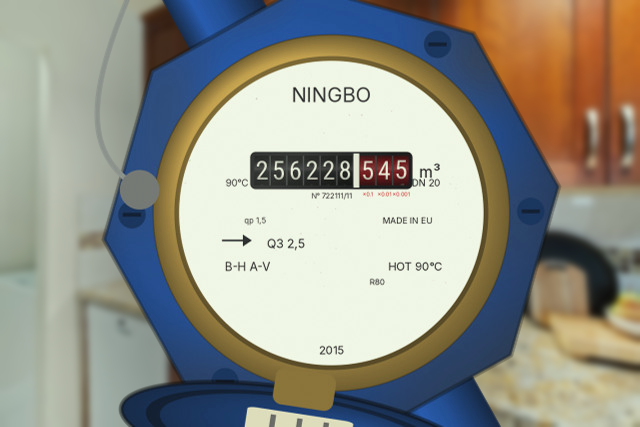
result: 256228.545 m³
